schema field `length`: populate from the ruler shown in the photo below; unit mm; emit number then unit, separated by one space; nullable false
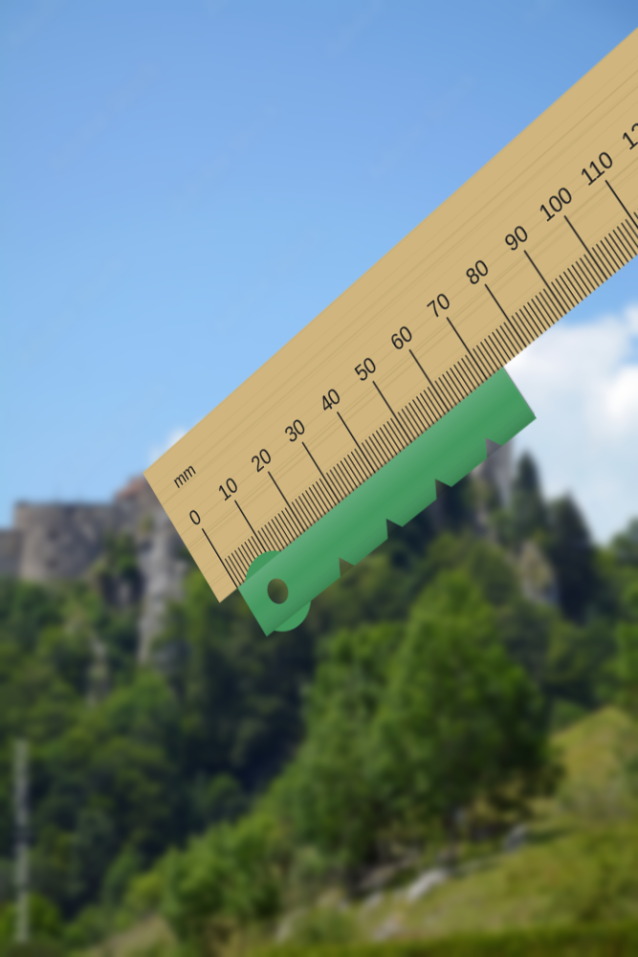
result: 74 mm
